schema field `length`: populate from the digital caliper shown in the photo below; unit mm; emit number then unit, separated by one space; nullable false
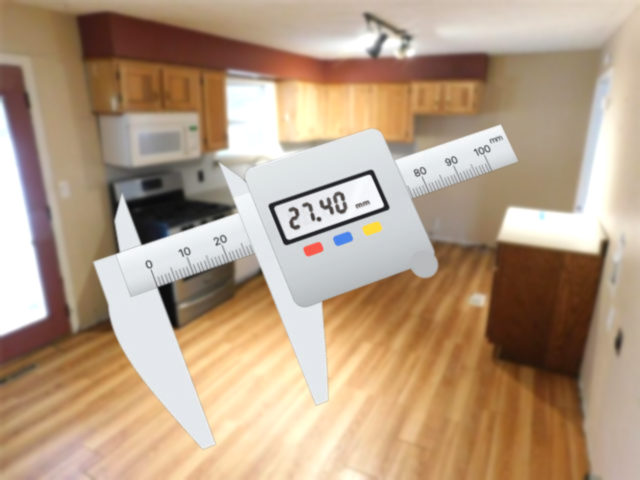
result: 27.40 mm
